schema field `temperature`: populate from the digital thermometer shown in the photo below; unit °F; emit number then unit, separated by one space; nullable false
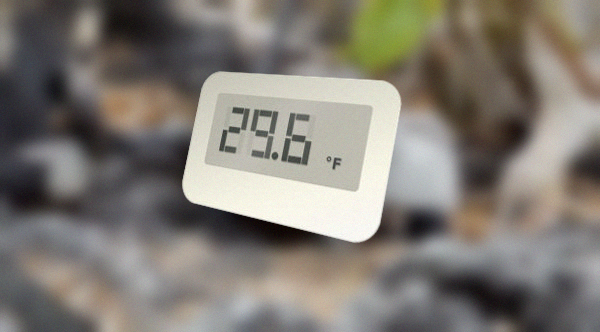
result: 29.6 °F
